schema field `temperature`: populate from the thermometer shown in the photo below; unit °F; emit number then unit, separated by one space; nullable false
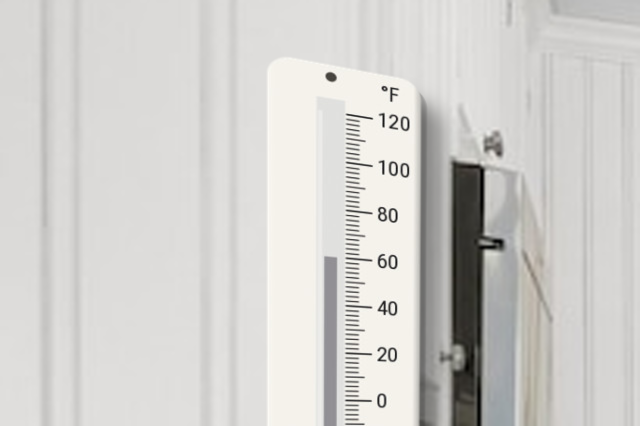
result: 60 °F
